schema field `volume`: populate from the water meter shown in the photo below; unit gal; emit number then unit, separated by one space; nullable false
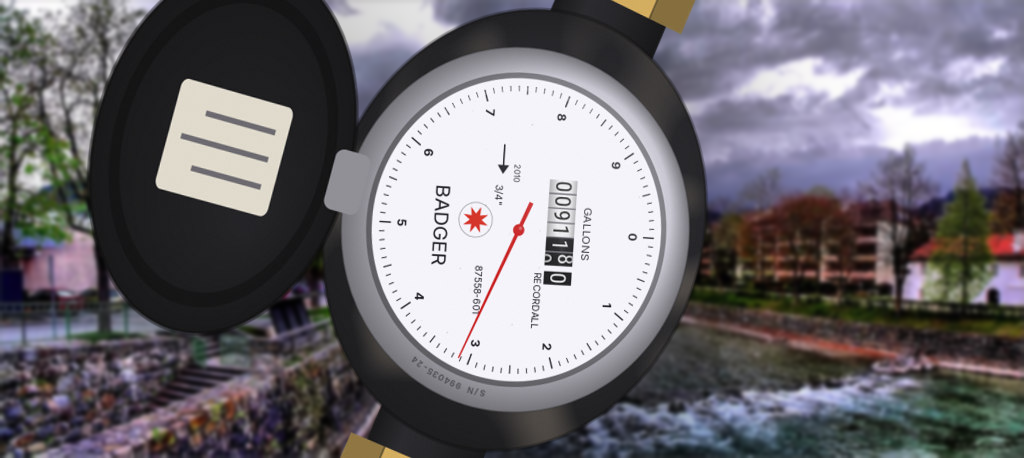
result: 91183.1 gal
